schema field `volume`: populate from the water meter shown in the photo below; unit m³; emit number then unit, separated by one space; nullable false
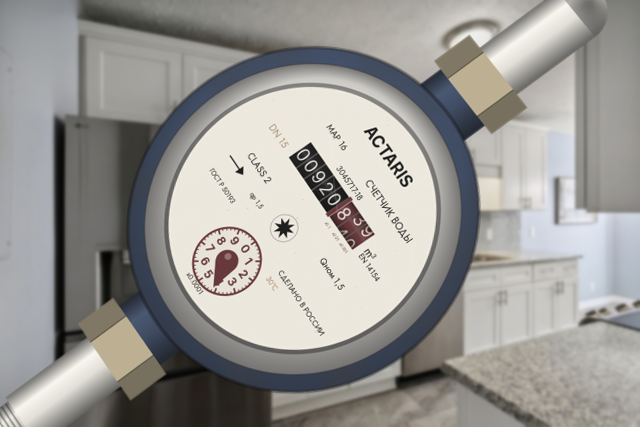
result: 920.8394 m³
